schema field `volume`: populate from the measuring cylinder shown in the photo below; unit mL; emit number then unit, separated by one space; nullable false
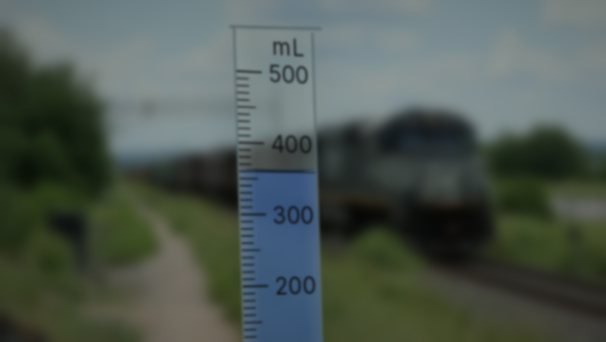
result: 360 mL
